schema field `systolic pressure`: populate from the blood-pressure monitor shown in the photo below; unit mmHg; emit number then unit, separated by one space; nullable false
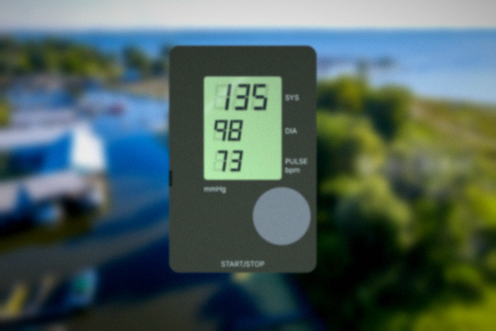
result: 135 mmHg
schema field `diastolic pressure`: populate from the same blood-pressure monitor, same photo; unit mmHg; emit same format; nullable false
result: 98 mmHg
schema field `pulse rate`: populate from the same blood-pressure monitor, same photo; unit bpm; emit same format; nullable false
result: 73 bpm
